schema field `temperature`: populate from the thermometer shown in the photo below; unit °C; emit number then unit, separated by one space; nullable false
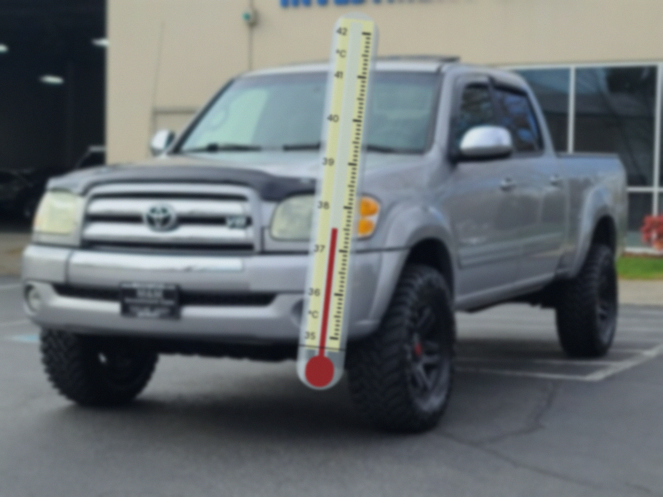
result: 37.5 °C
